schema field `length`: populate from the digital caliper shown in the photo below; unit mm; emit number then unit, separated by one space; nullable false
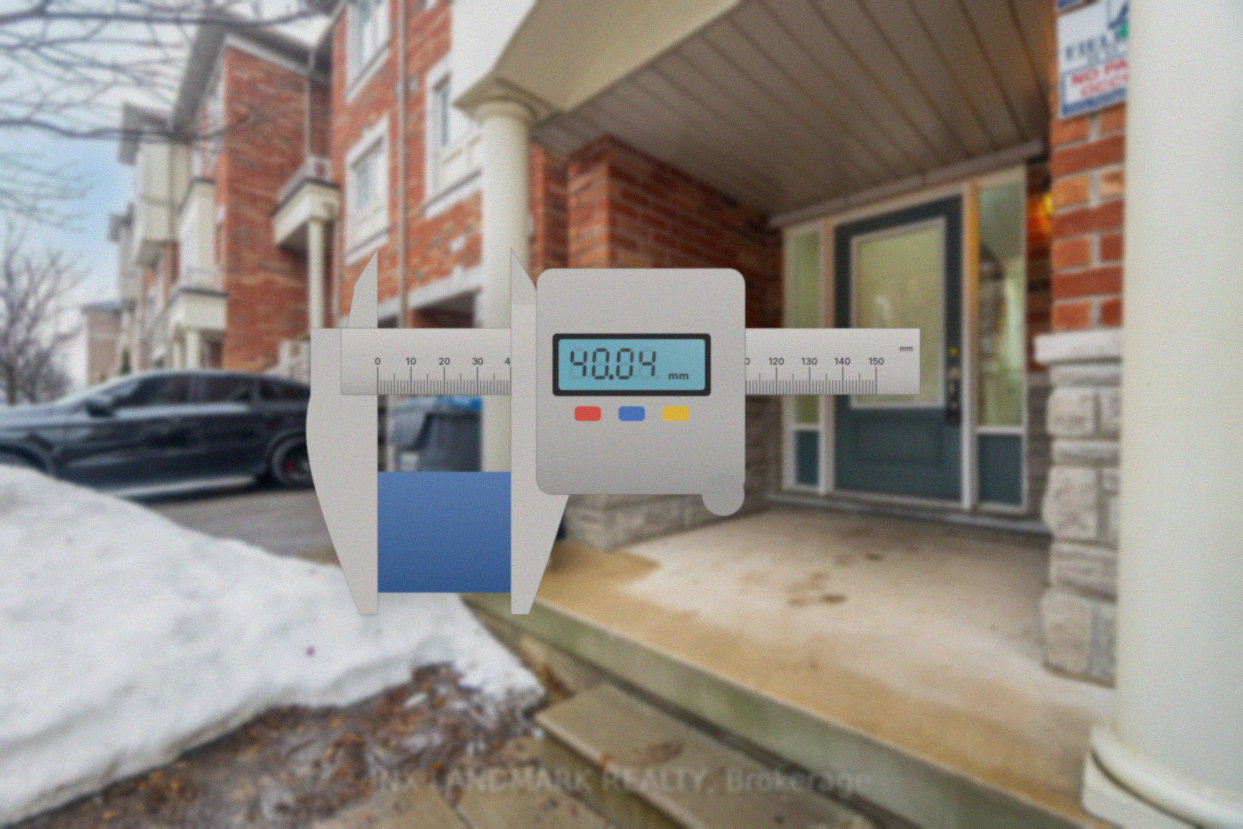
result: 40.04 mm
